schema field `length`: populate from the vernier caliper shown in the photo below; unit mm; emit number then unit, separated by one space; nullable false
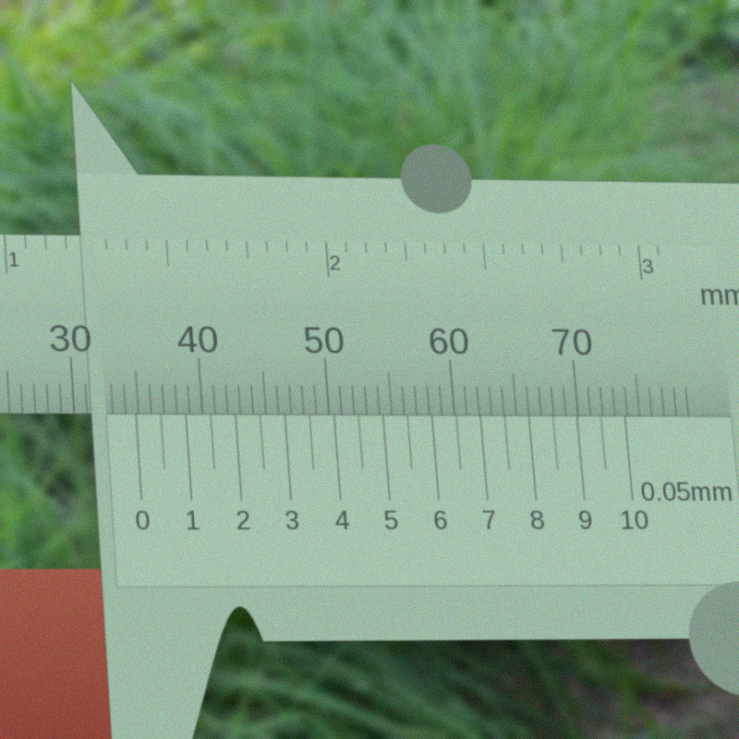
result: 34.8 mm
